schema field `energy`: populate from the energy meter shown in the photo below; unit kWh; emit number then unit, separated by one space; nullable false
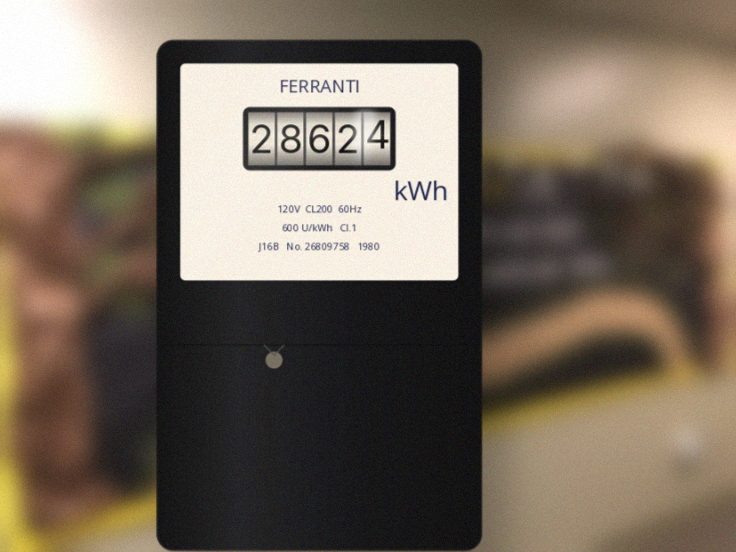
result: 28624 kWh
